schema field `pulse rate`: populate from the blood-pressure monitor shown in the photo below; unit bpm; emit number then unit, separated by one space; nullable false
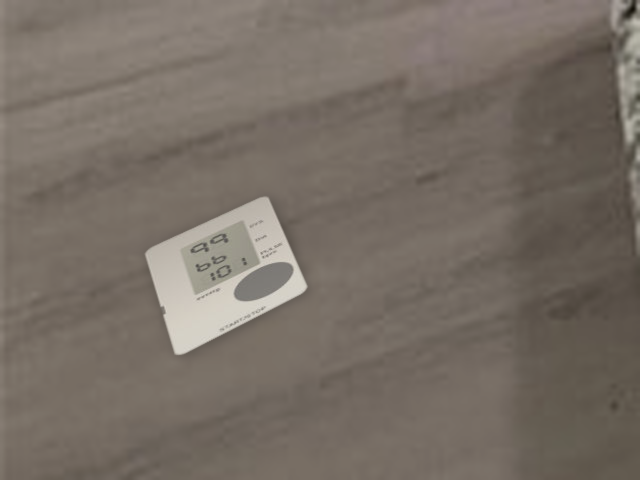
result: 101 bpm
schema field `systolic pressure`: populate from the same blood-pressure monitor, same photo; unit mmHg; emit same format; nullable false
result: 99 mmHg
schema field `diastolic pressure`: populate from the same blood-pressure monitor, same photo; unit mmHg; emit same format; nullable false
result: 66 mmHg
